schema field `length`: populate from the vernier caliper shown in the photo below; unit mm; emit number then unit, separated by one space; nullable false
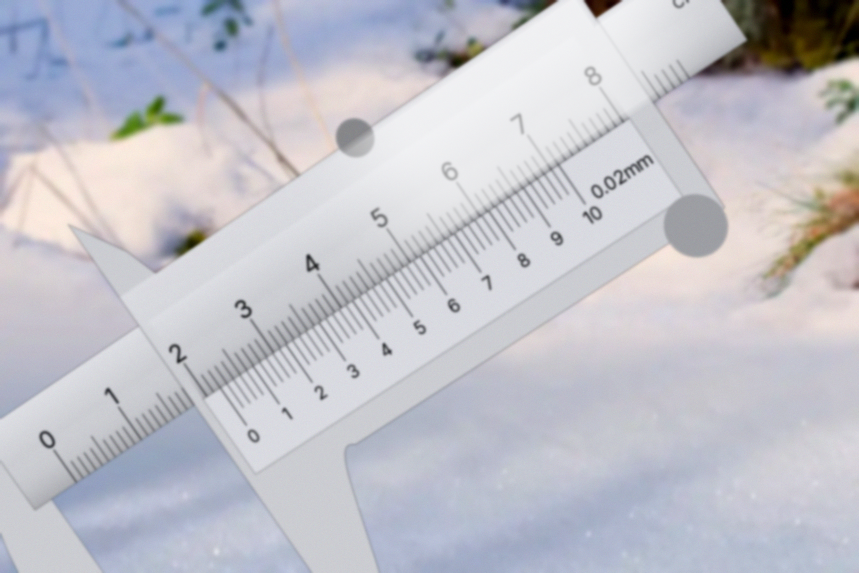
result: 22.0 mm
